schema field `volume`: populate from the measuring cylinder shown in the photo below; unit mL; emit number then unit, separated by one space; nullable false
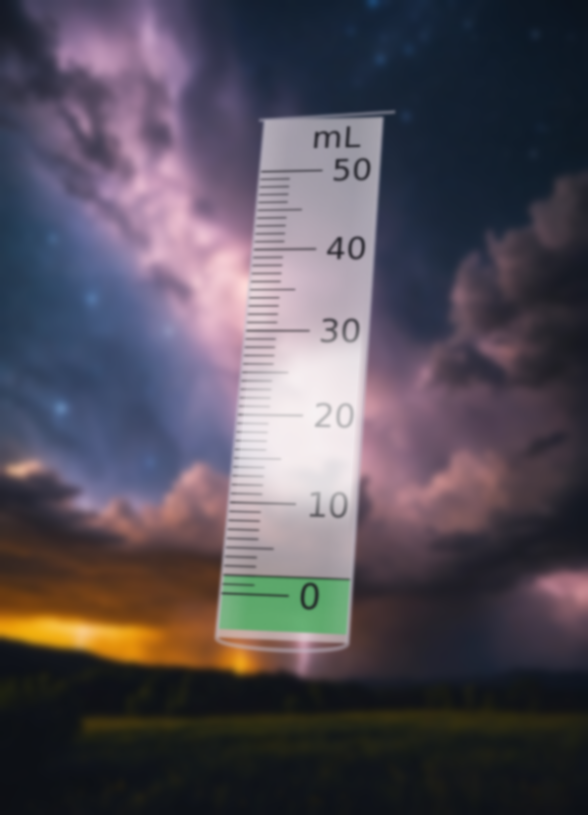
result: 2 mL
